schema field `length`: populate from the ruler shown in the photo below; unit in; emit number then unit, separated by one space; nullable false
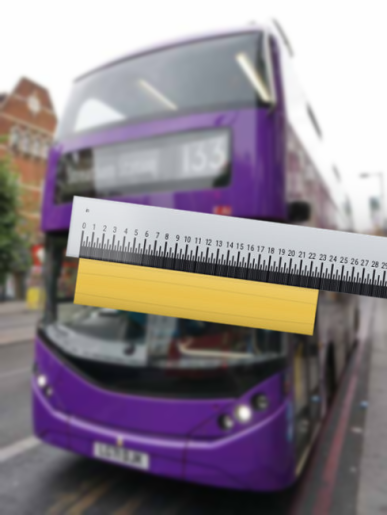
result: 23 in
